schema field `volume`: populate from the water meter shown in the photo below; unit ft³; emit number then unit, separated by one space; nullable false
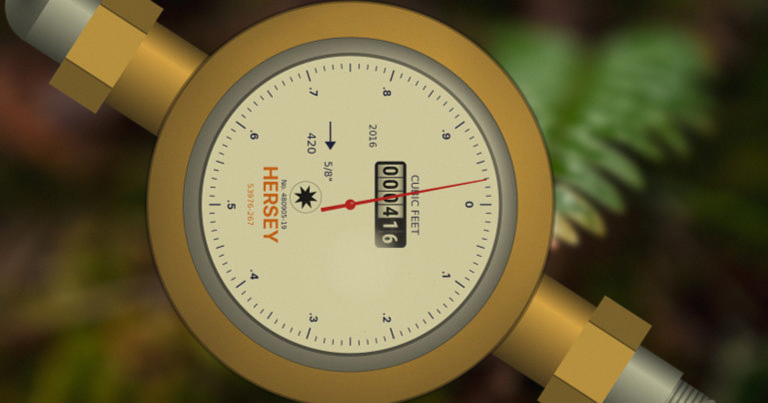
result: 415.97 ft³
